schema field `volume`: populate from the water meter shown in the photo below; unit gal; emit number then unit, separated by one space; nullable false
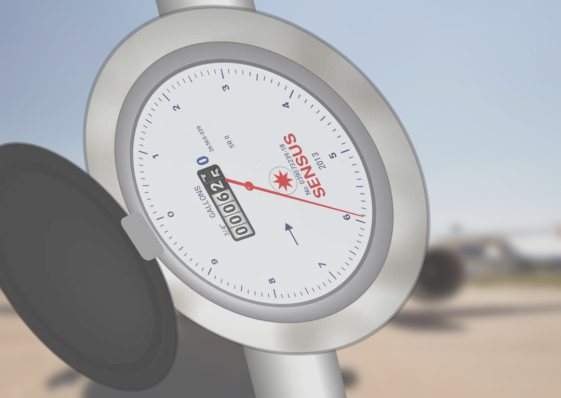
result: 6245.9 gal
